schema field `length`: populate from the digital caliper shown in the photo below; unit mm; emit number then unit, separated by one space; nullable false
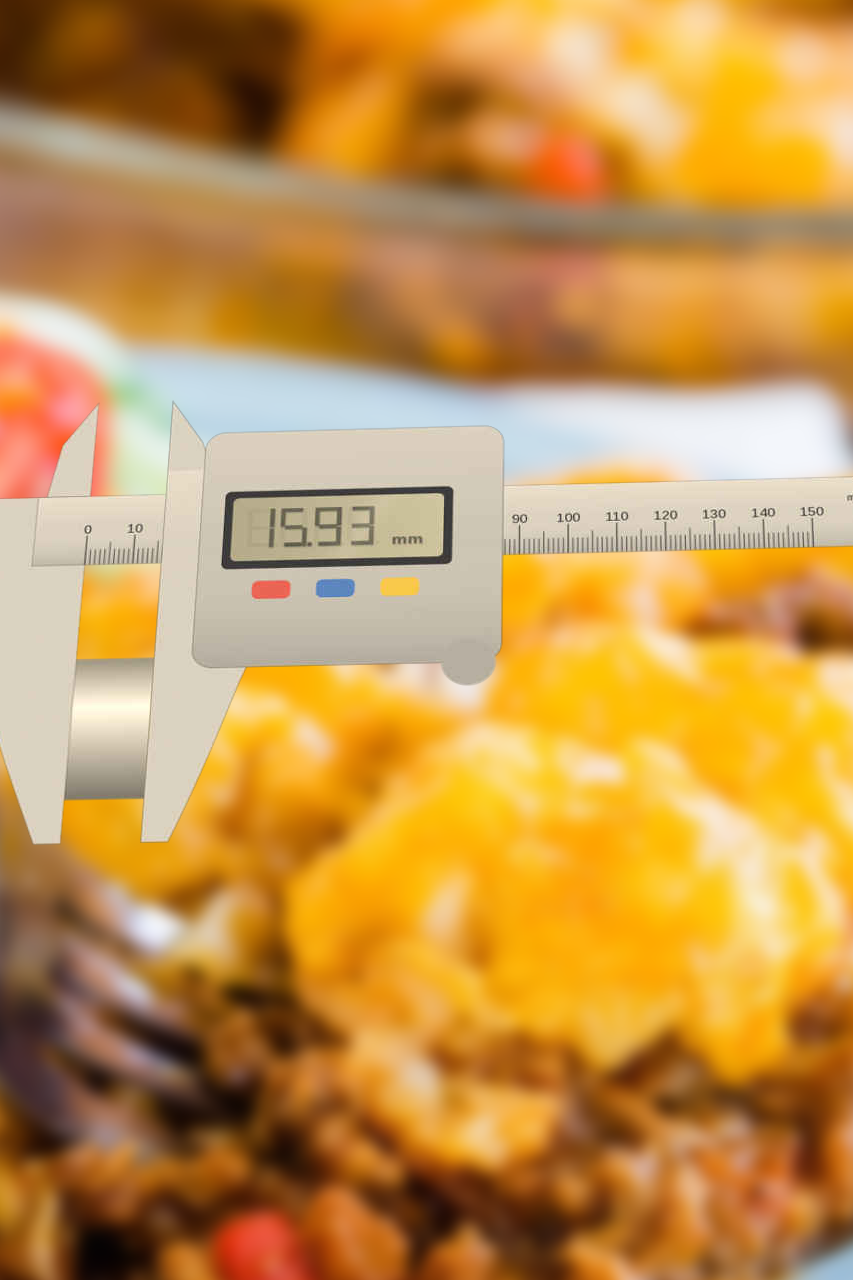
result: 15.93 mm
